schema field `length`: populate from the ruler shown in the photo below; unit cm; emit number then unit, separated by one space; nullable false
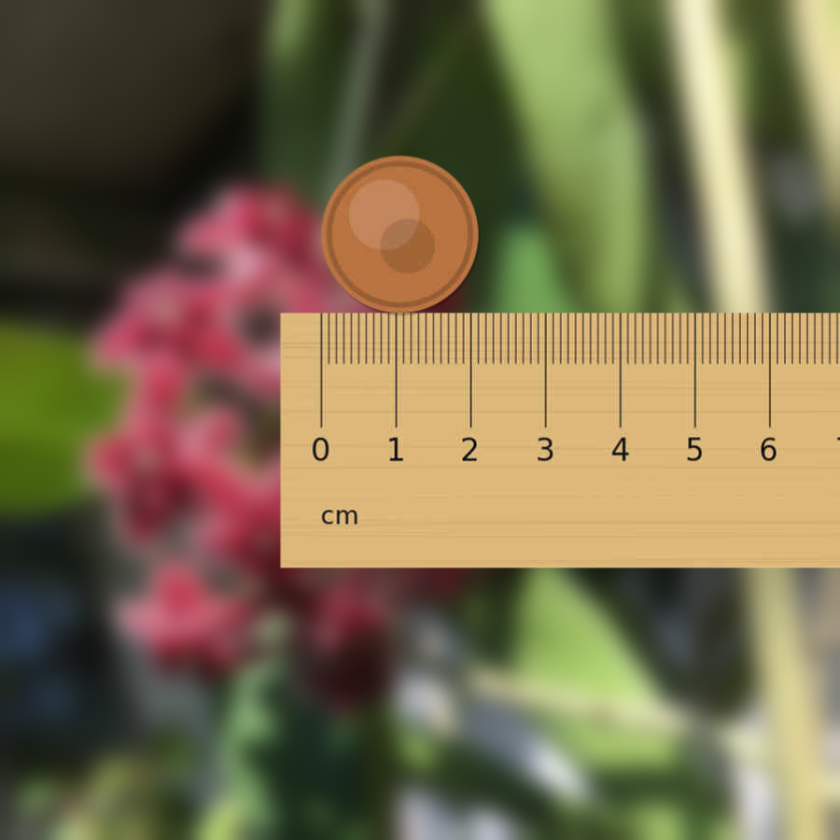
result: 2.1 cm
